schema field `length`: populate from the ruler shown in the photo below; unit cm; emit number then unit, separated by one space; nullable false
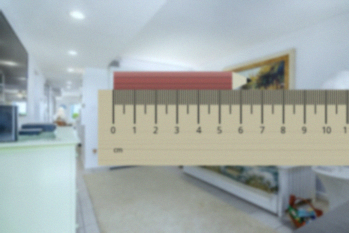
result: 6.5 cm
